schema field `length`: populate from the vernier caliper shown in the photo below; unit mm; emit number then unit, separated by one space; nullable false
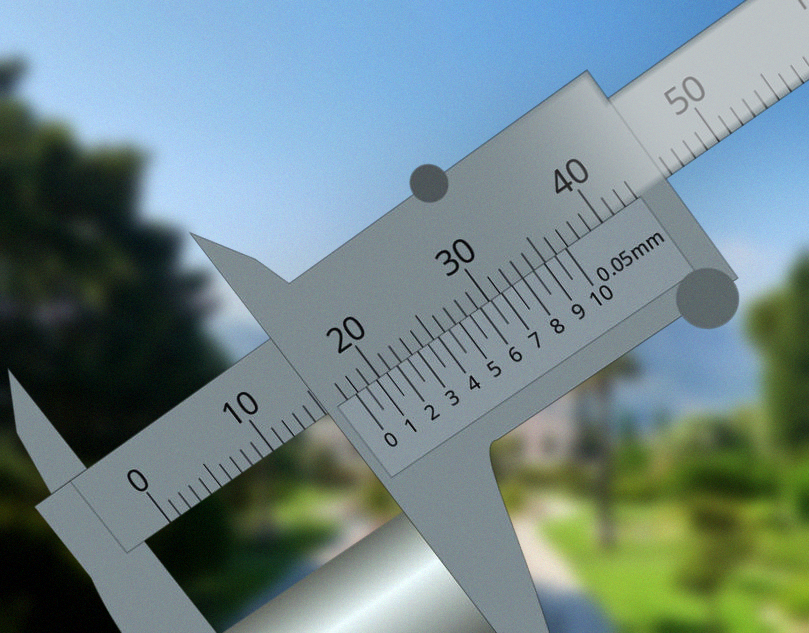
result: 17.8 mm
